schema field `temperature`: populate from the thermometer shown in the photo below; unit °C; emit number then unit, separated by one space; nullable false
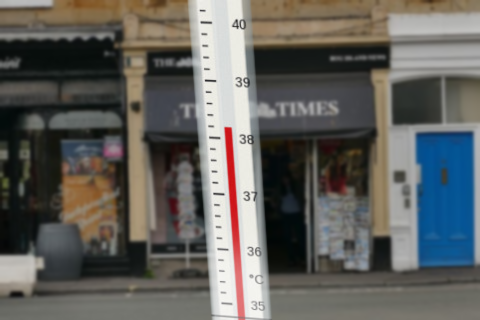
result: 38.2 °C
